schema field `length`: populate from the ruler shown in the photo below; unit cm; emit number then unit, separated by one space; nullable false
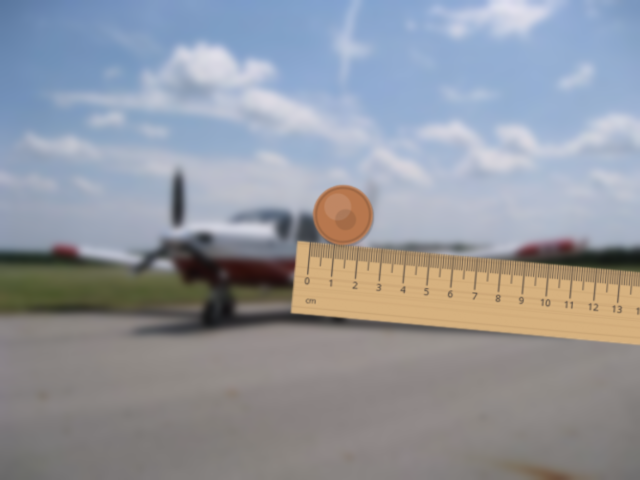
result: 2.5 cm
